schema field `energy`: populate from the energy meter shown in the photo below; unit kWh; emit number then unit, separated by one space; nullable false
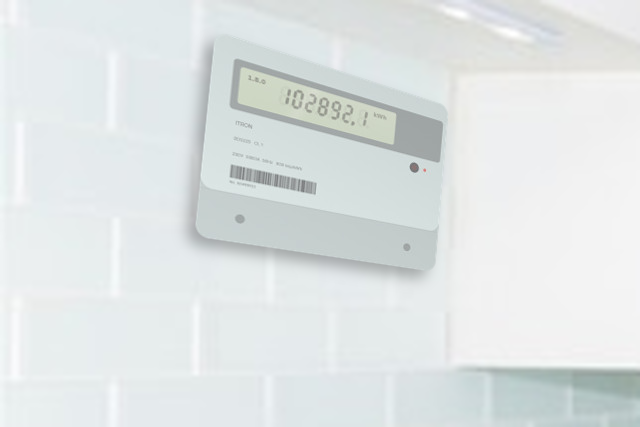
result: 102892.1 kWh
